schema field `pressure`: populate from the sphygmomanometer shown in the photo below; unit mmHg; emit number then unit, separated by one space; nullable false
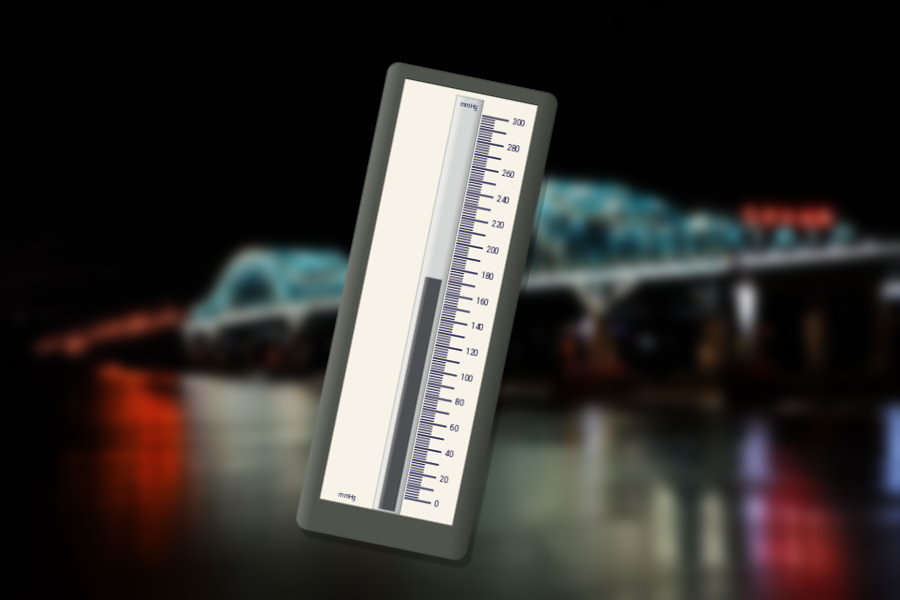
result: 170 mmHg
